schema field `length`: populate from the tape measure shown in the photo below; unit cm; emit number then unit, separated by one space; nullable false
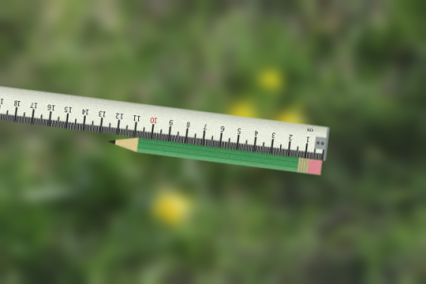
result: 12.5 cm
